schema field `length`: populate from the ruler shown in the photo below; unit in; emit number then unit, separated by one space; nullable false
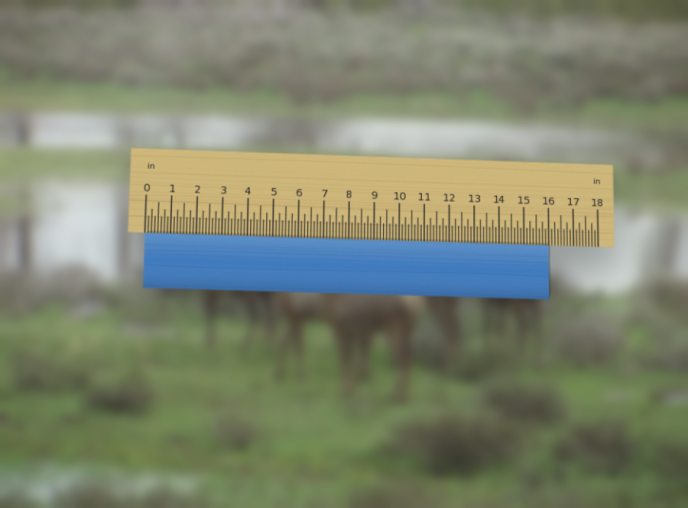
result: 16 in
